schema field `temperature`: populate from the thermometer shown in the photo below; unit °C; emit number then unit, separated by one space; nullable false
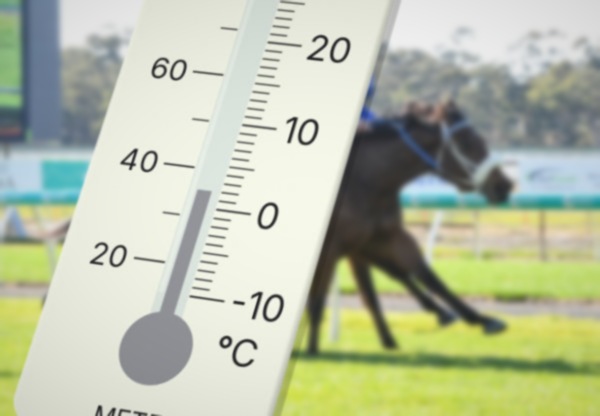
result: 2 °C
